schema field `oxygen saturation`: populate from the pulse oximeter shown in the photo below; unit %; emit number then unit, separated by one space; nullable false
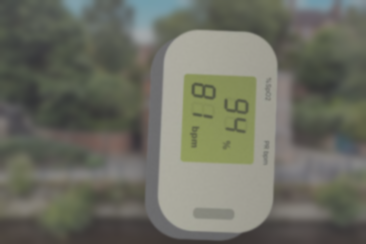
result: 94 %
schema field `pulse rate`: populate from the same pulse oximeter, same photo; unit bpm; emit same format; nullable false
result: 81 bpm
